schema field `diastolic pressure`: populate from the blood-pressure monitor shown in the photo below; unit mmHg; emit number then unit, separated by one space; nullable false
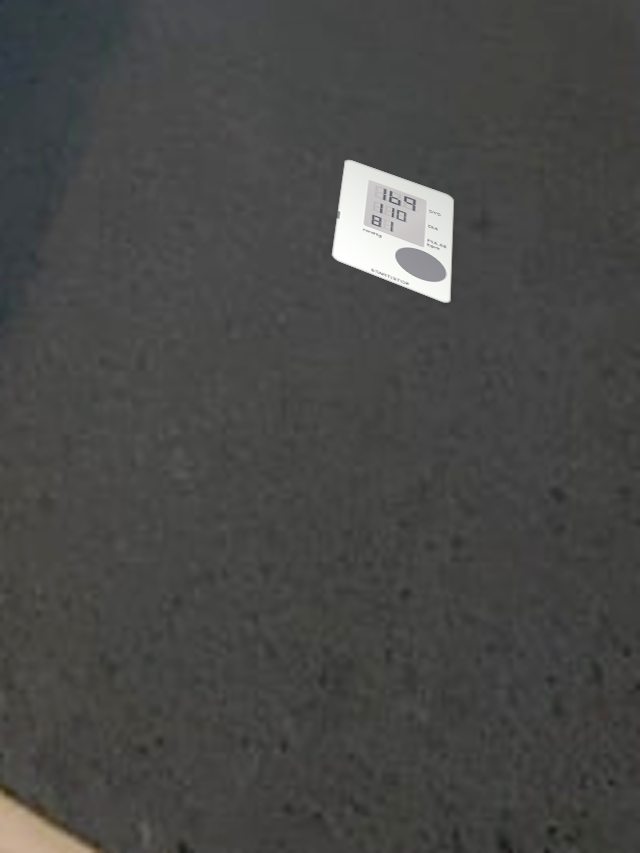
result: 110 mmHg
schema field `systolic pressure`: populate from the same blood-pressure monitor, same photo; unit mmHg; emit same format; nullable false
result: 169 mmHg
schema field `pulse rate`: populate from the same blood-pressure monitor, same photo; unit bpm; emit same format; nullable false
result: 81 bpm
